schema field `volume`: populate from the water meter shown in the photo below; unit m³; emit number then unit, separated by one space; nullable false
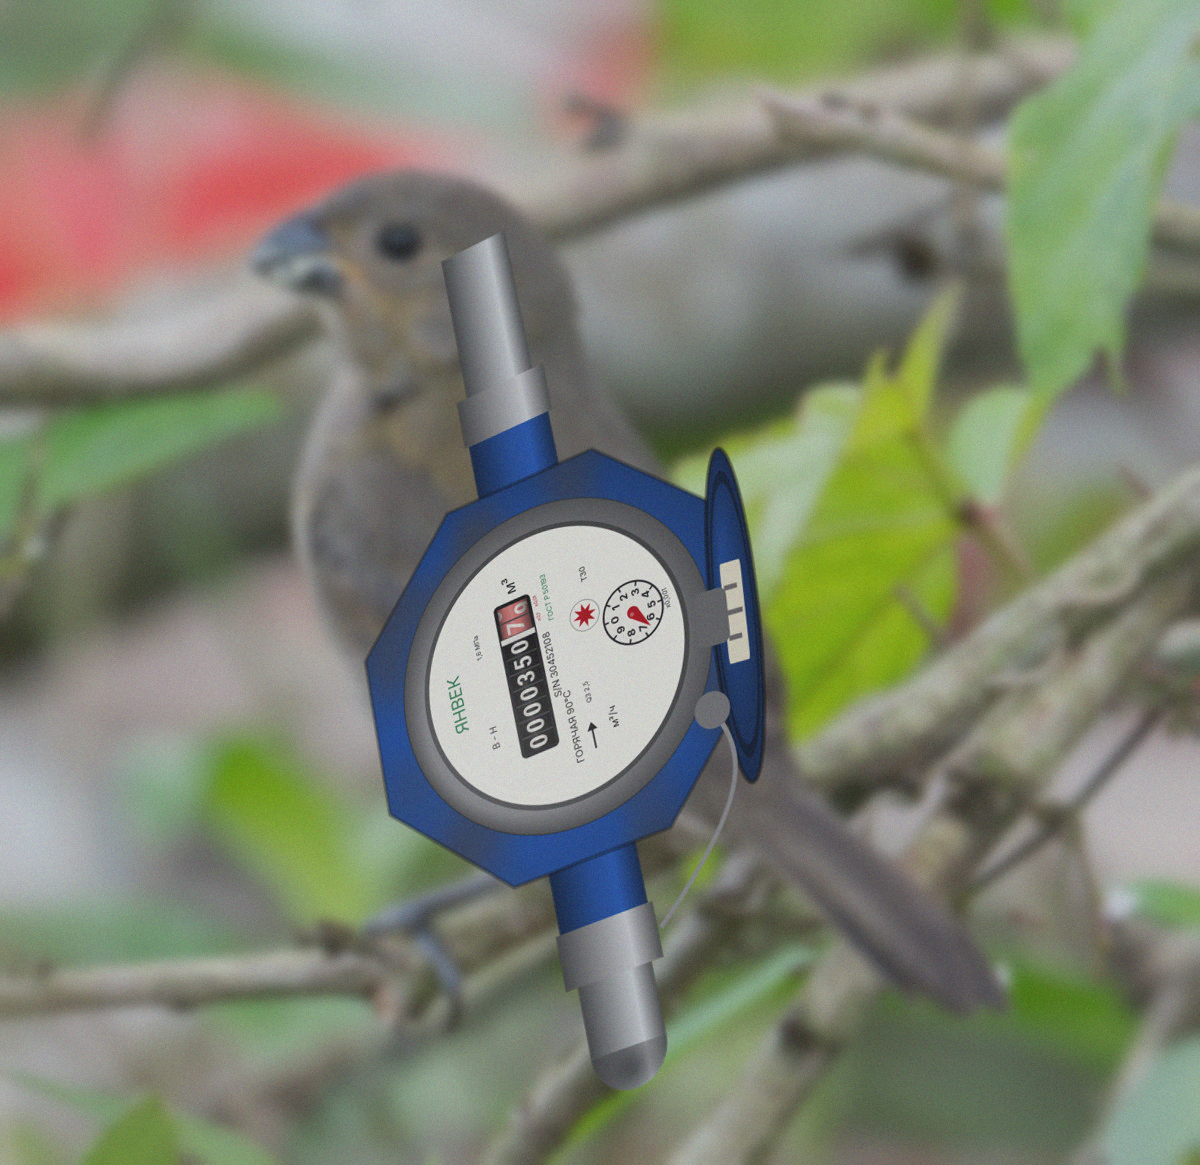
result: 350.786 m³
